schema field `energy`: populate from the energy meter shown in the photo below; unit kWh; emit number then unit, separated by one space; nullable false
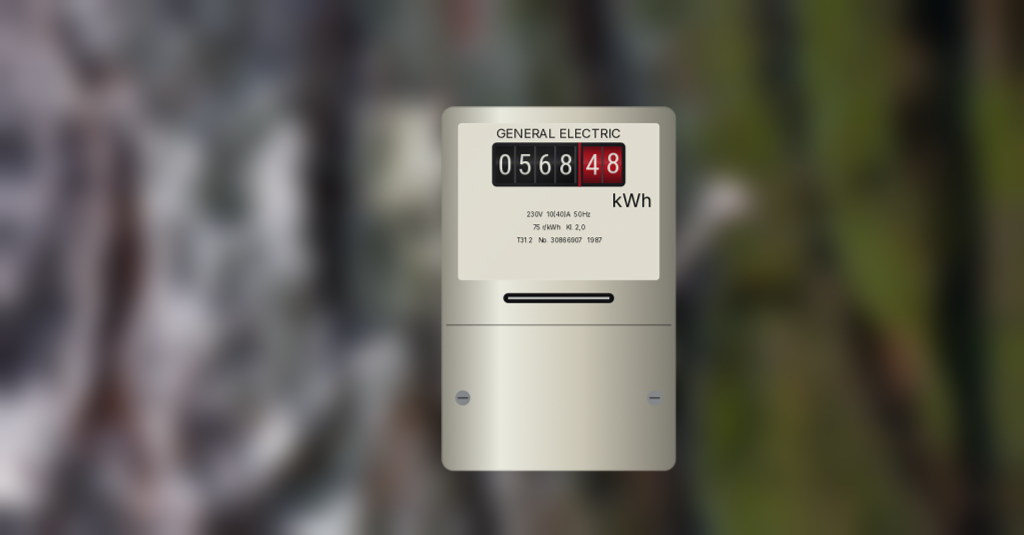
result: 568.48 kWh
